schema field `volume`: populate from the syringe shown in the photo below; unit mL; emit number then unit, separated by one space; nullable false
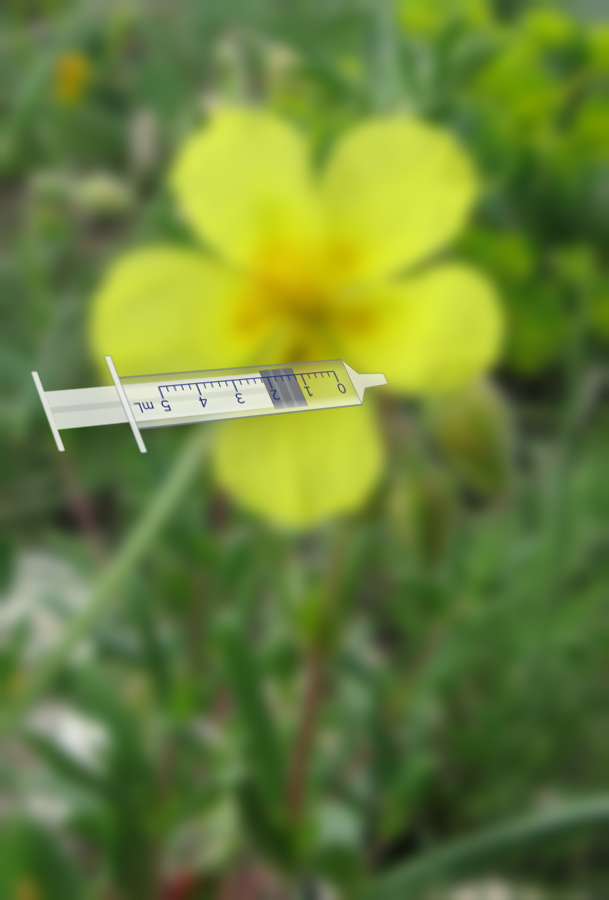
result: 1.2 mL
